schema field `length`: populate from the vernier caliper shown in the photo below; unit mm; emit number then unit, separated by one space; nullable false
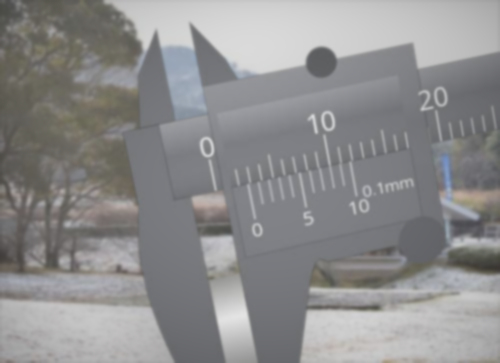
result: 2.8 mm
